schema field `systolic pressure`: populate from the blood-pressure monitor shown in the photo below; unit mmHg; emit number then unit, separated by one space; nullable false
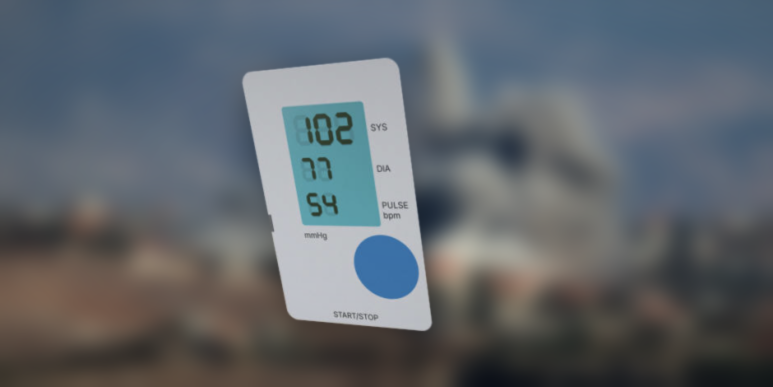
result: 102 mmHg
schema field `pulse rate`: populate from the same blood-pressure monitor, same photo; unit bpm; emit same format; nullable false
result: 54 bpm
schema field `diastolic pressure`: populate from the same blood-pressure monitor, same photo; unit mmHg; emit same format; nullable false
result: 77 mmHg
